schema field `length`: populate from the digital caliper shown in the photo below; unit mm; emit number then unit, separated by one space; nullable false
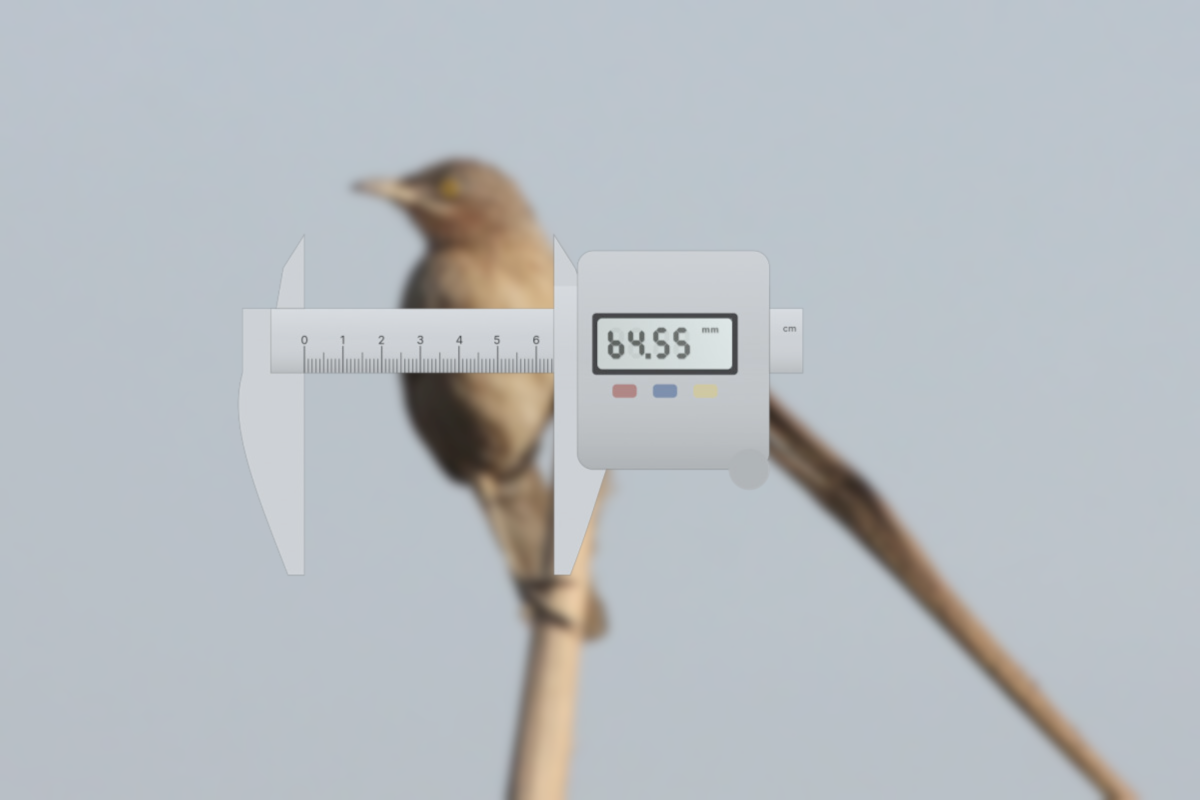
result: 64.55 mm
